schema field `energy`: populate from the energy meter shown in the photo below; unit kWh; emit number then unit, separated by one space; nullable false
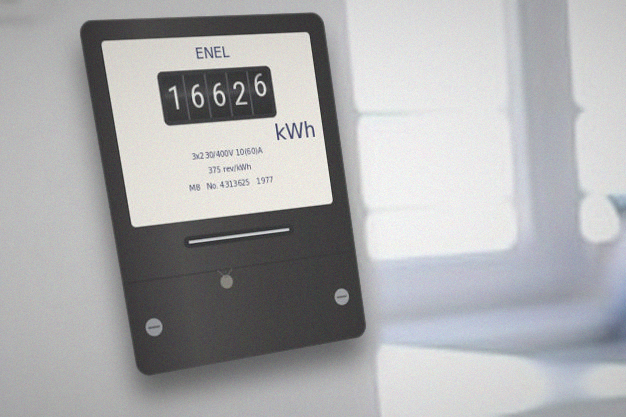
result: 16626 kWh
